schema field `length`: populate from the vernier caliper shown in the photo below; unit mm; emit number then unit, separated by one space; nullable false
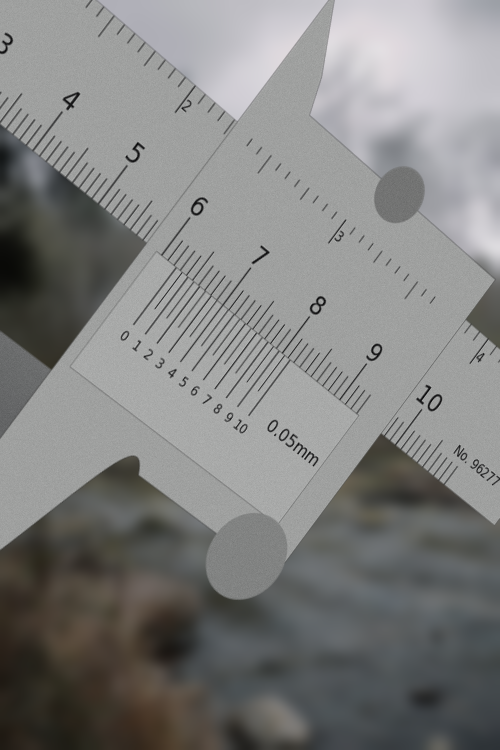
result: 62.4 mm
